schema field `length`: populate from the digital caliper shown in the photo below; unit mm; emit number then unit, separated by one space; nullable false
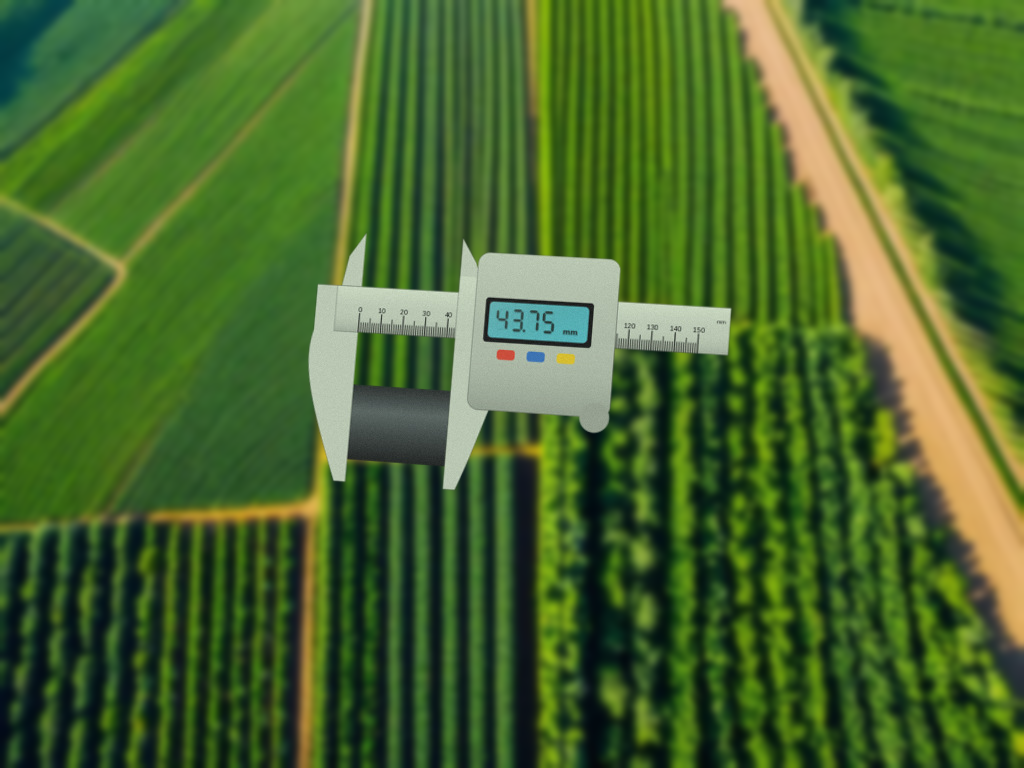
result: 43.75 mm
